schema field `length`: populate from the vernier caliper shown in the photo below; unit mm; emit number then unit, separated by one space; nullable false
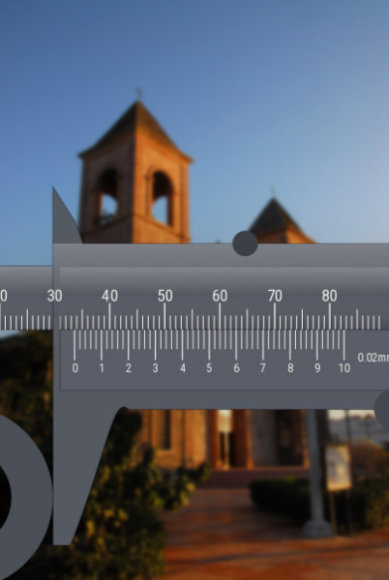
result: 33.6 mm
